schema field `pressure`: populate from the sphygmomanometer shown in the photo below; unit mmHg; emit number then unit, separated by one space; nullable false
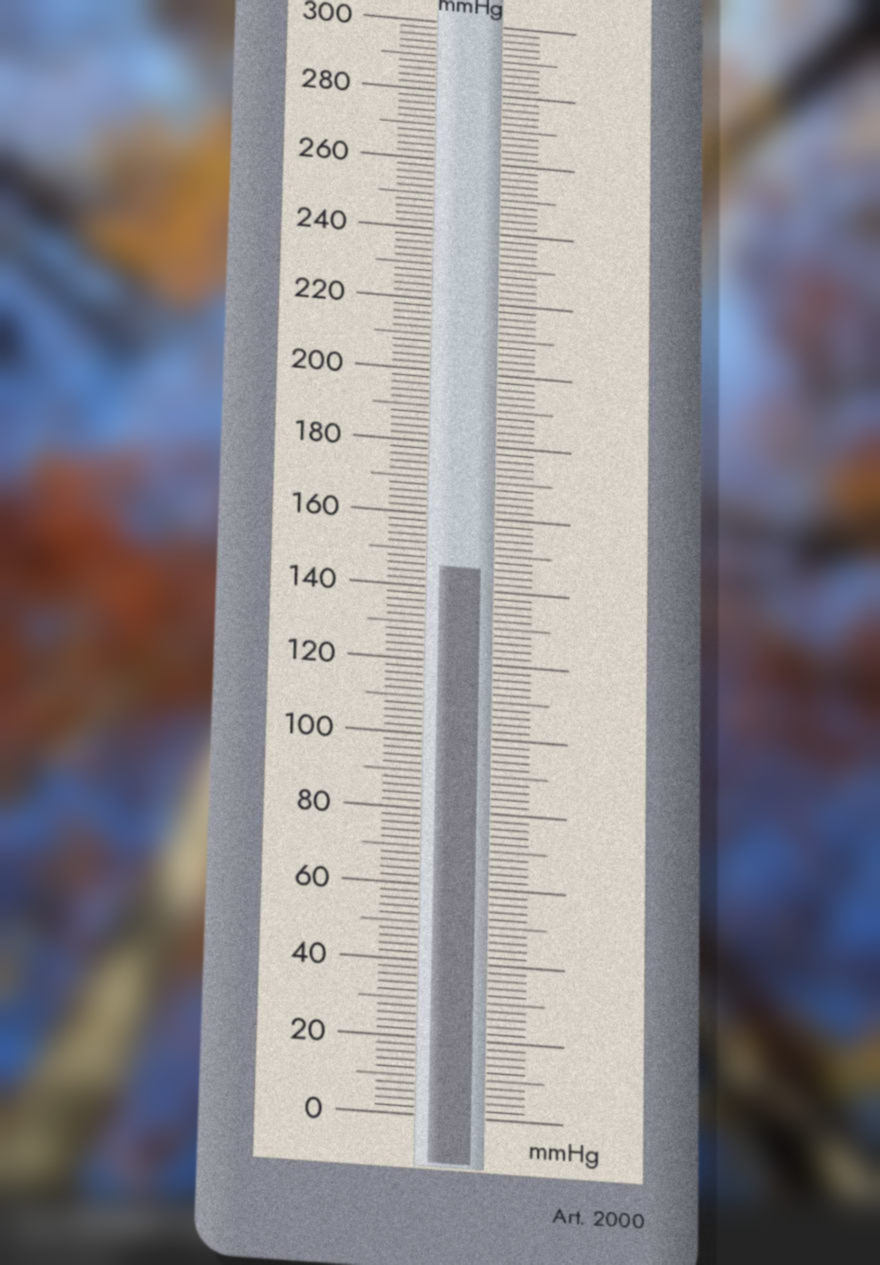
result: 146 mmHg
